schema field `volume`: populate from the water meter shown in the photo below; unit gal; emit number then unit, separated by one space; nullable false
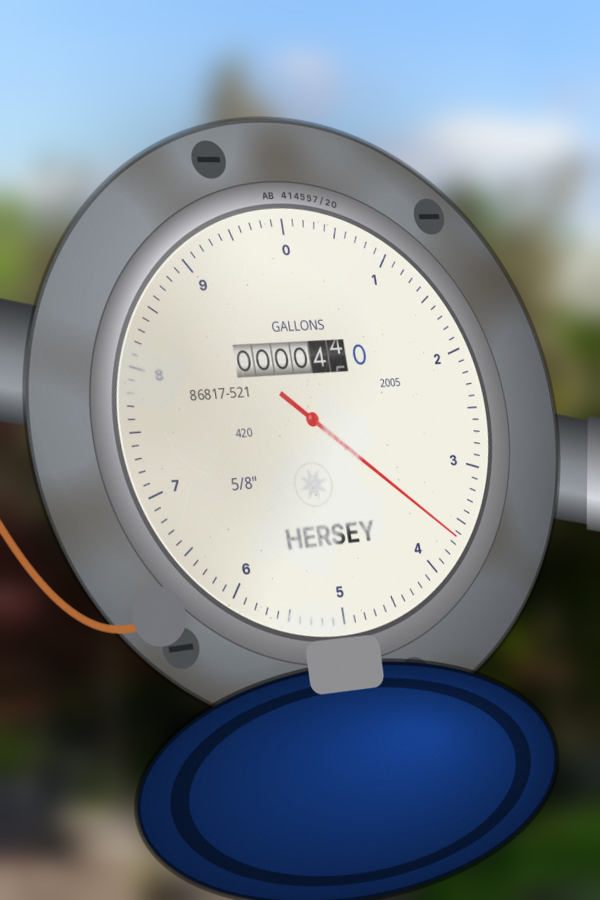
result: 443.6 gal
